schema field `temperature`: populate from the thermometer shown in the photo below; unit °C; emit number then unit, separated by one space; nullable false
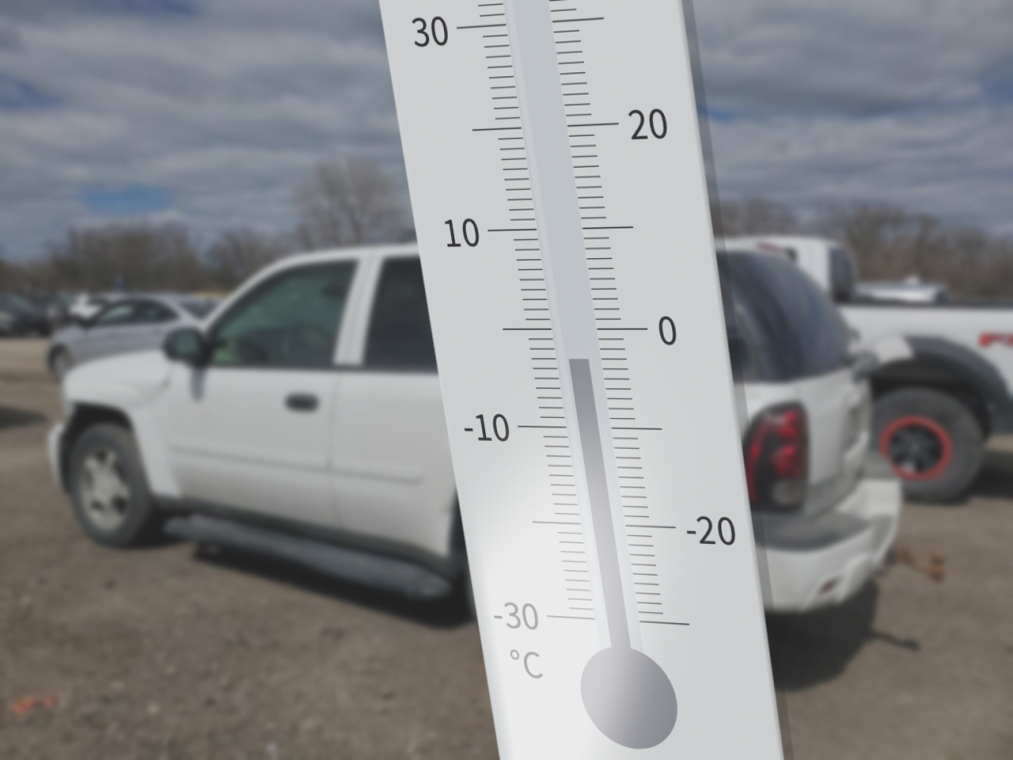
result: -3 °C
